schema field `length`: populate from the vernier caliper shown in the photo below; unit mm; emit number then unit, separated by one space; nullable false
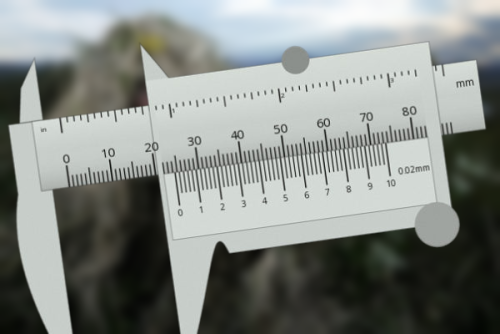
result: 24.5 mm
